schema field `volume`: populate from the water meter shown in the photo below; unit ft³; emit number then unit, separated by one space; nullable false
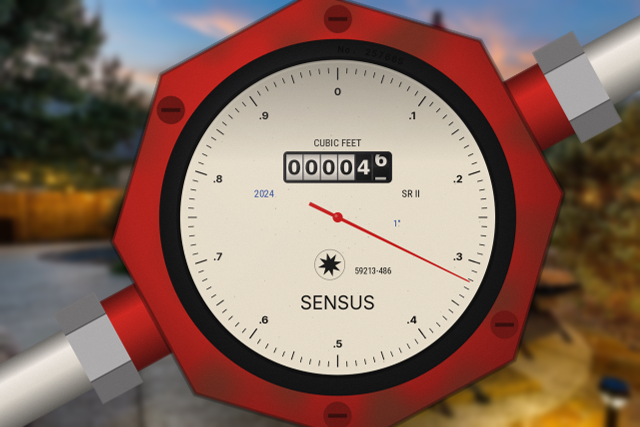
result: 46.32 ft³
